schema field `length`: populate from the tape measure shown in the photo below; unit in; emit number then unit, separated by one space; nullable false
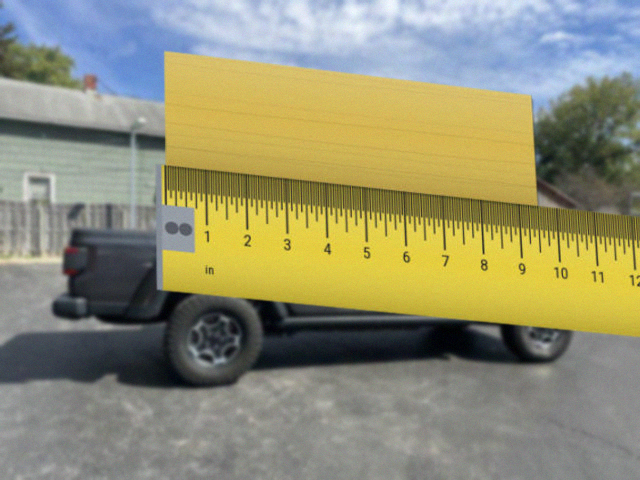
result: 9.5 in
